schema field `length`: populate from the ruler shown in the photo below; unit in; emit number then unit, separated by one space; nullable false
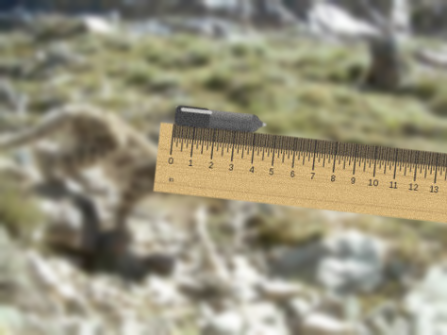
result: 4.5 in
